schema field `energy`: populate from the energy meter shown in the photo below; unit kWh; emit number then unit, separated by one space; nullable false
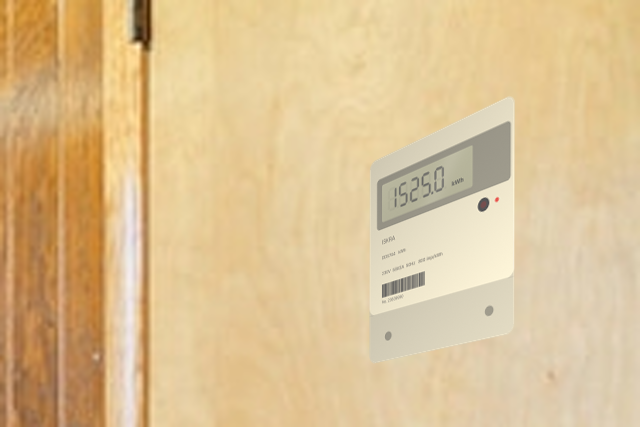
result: 1525.0 kWh
